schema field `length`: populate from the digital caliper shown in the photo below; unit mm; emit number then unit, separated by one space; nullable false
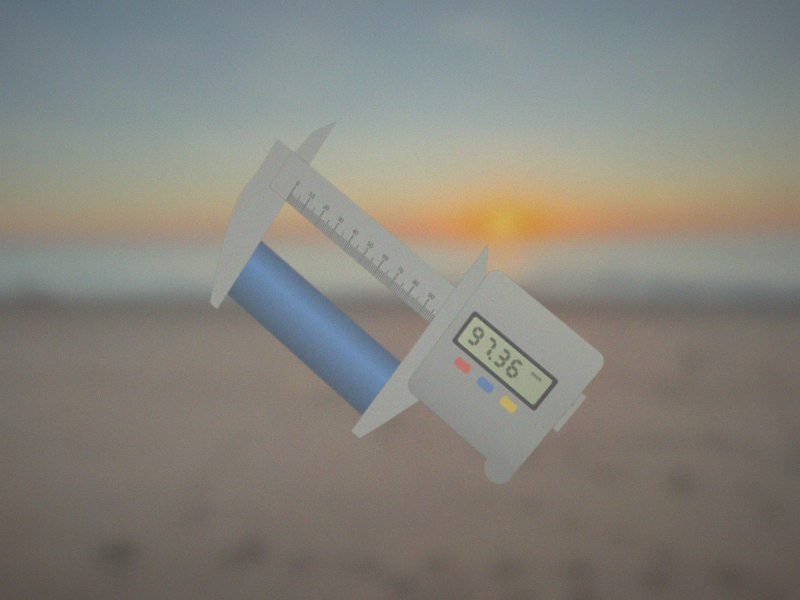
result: 97.36 mm
